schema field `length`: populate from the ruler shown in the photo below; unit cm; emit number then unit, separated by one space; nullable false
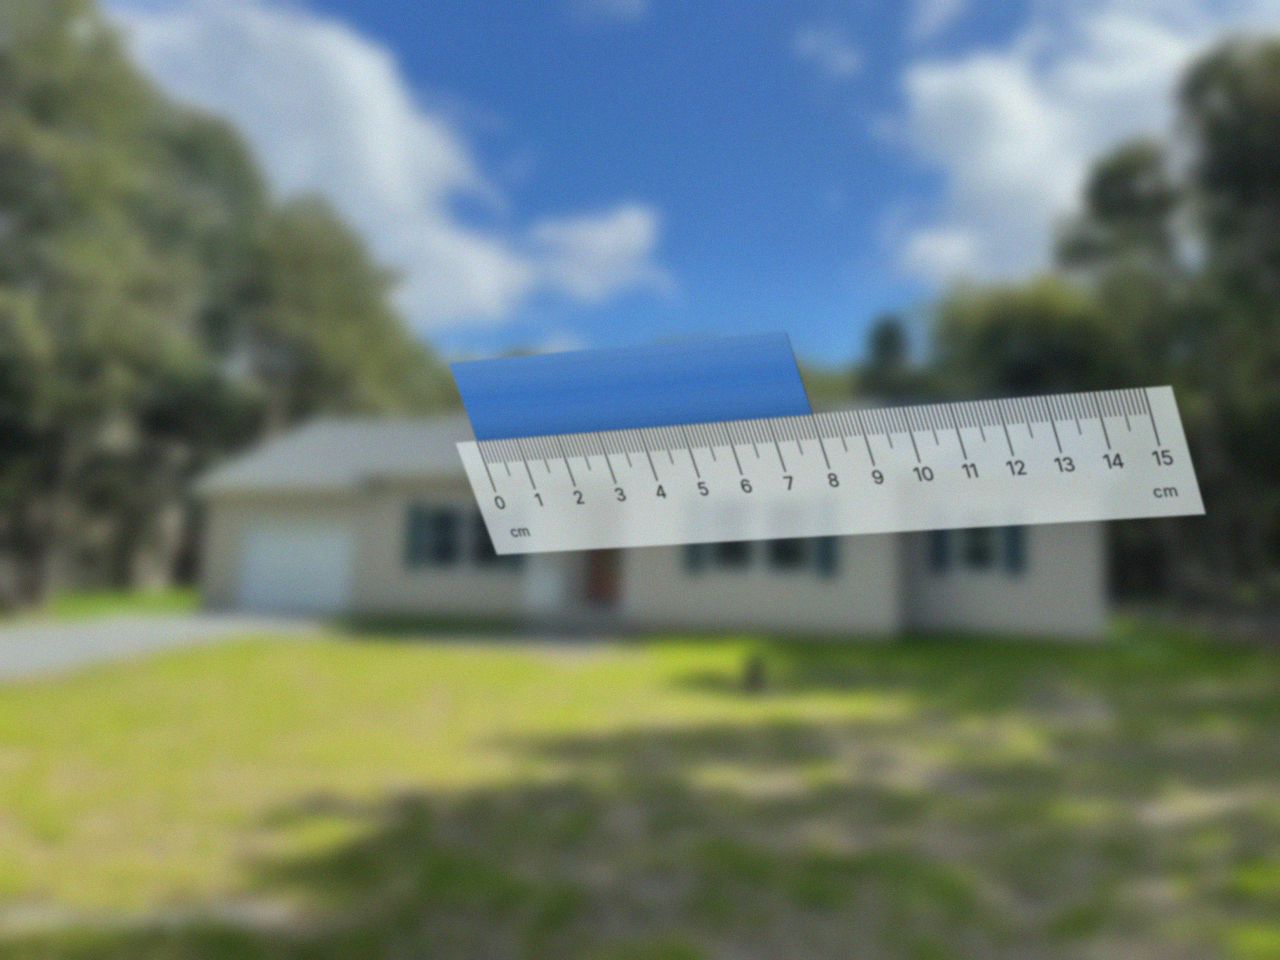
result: 8 cm
